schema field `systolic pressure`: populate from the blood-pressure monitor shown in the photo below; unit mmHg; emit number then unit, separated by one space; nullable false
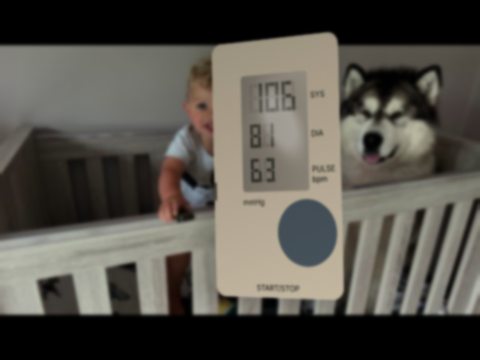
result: 106 mmHg
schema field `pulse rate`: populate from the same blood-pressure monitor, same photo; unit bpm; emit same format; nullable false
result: 63 bpm
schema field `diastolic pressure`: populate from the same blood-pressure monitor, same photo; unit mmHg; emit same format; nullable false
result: 81 mmHg
